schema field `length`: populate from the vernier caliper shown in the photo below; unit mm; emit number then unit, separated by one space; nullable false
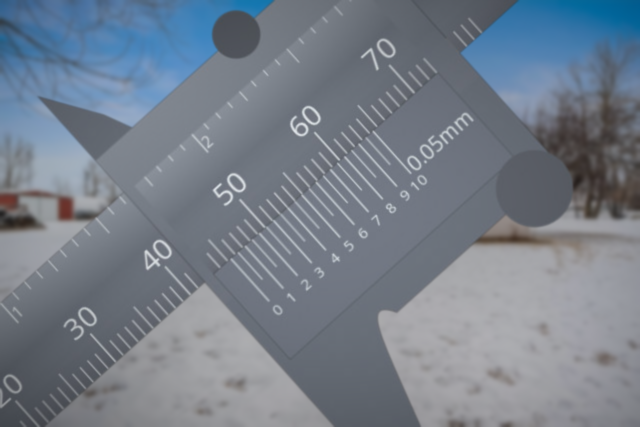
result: 45.4 mm
